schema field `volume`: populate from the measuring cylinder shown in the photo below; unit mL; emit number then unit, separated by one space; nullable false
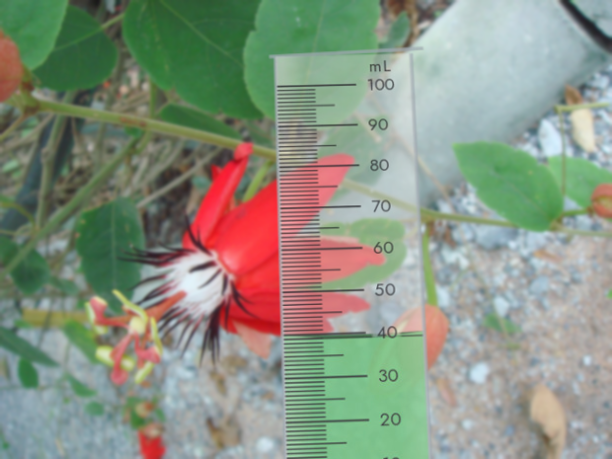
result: 39 mL
